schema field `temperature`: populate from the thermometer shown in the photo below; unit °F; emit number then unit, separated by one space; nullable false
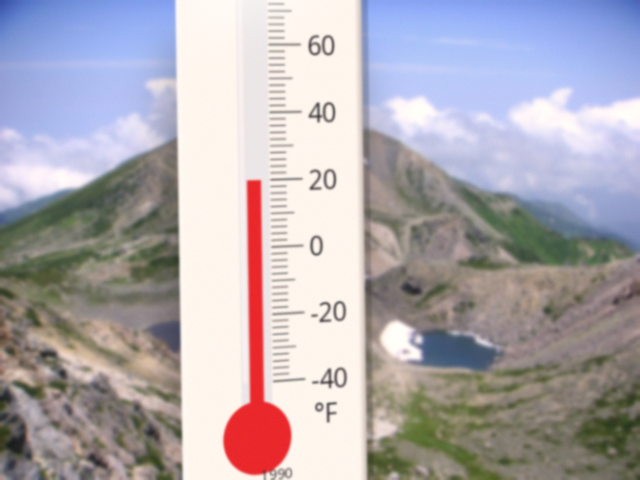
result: 20 °F
